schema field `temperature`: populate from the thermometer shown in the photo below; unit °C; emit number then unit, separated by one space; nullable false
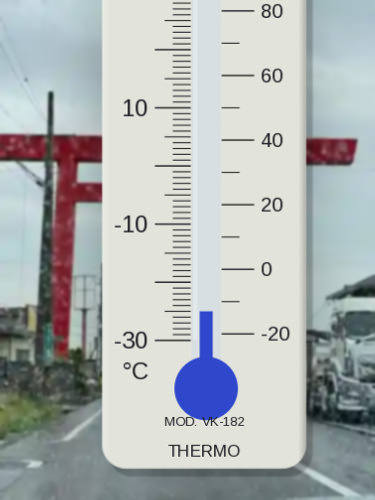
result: -25 °C
